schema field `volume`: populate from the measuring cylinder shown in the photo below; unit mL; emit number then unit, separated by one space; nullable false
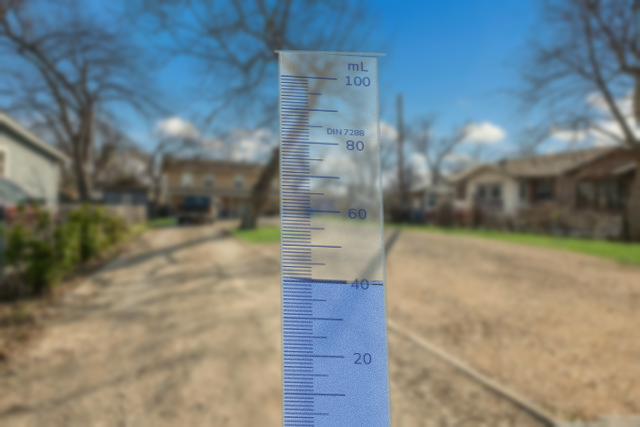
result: 40 mL
